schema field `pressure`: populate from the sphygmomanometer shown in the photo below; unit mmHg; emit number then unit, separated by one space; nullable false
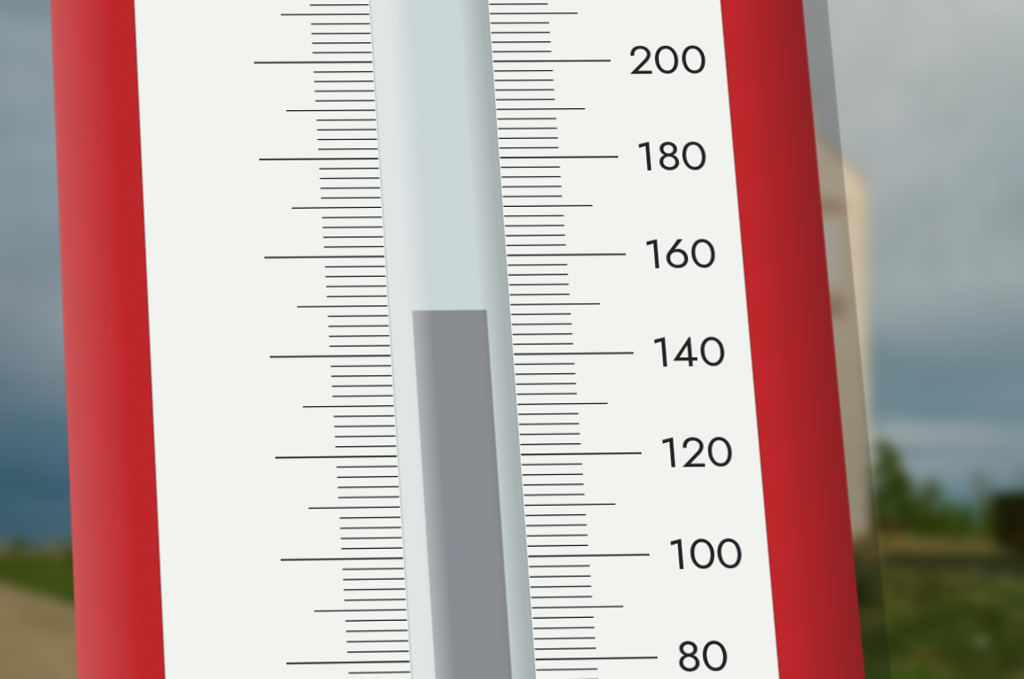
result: 149 mmHg
